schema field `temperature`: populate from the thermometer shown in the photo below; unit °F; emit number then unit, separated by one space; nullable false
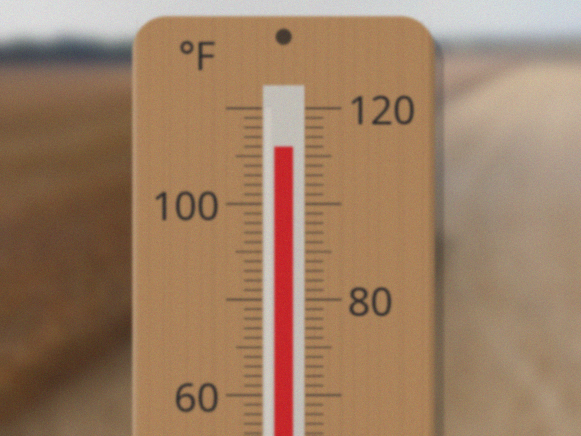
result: 112 °F
